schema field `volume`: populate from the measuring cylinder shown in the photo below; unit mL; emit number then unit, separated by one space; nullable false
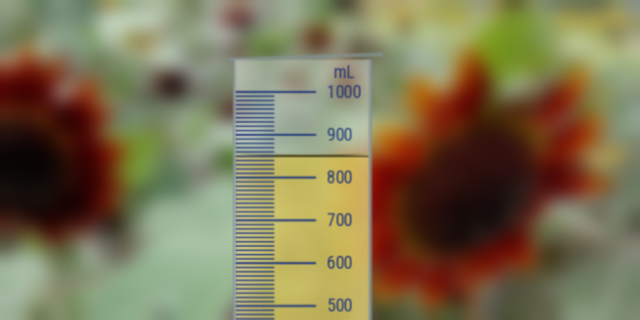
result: 850 mL
